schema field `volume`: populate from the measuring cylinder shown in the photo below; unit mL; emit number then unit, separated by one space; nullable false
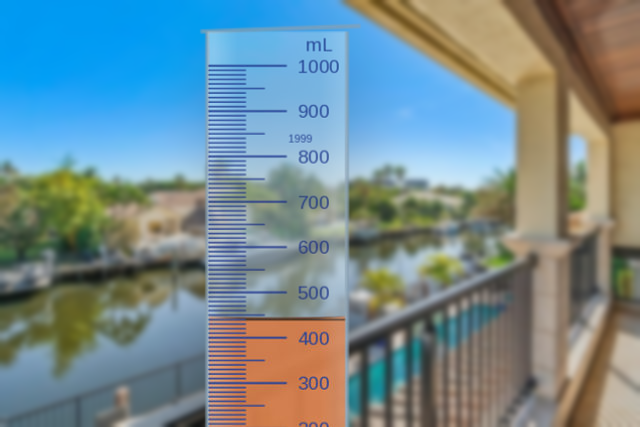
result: 440 mL
